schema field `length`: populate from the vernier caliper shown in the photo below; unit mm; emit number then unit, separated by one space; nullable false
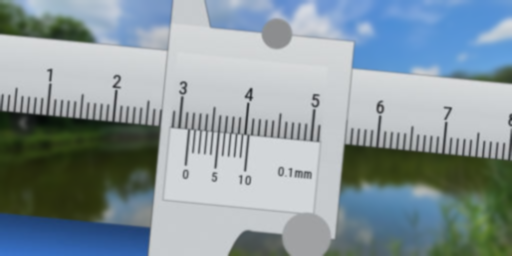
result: 31.5 mm
